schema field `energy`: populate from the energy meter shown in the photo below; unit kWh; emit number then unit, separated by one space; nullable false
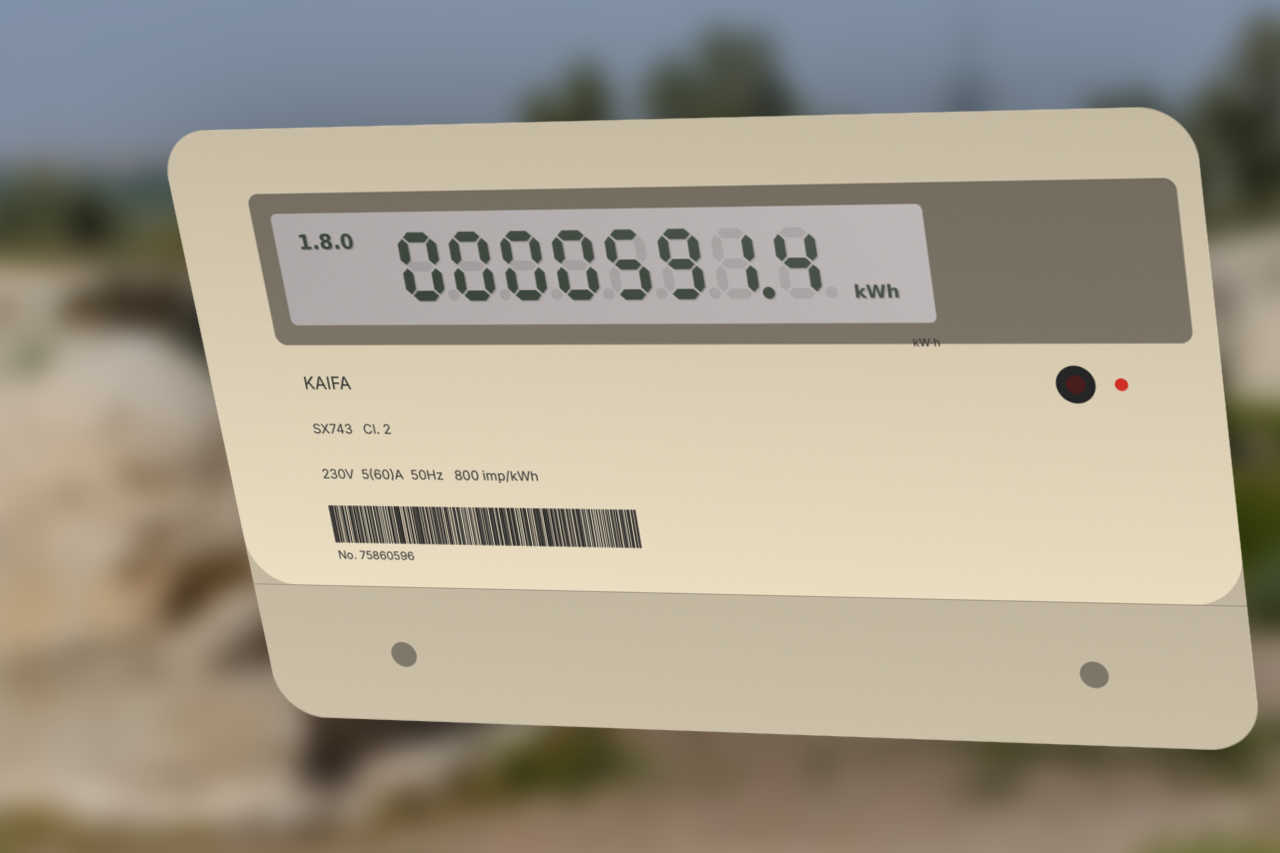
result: 591.4 kWh
